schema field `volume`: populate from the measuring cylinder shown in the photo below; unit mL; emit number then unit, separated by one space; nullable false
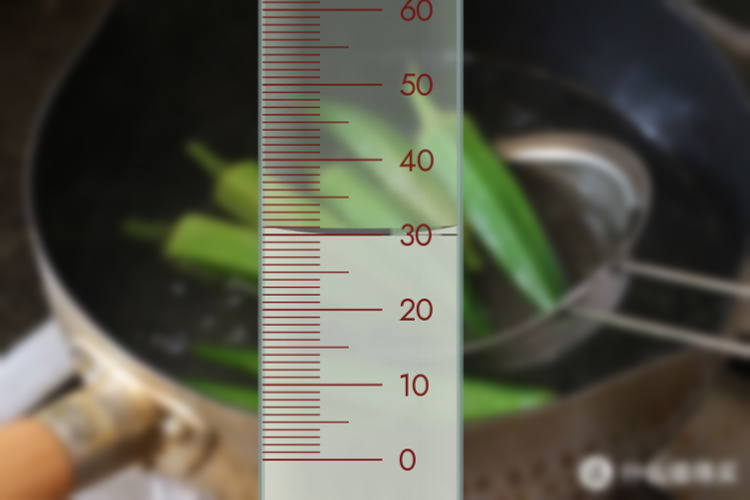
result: 30 mL
